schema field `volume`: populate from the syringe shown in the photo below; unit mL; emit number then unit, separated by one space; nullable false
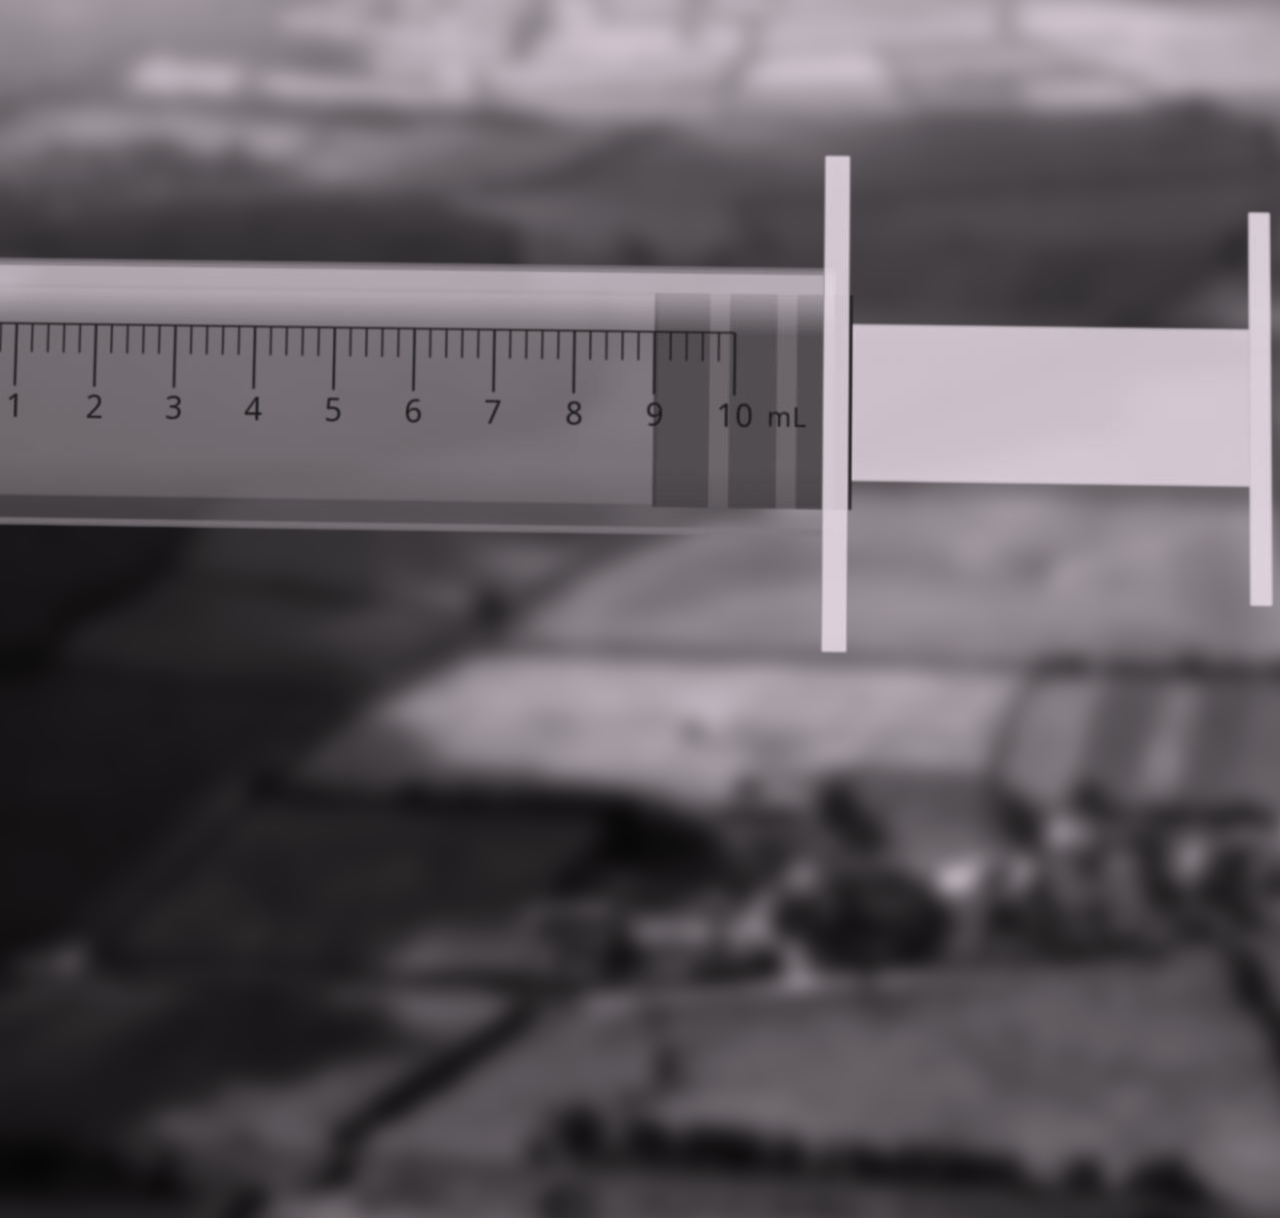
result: 9 mL
